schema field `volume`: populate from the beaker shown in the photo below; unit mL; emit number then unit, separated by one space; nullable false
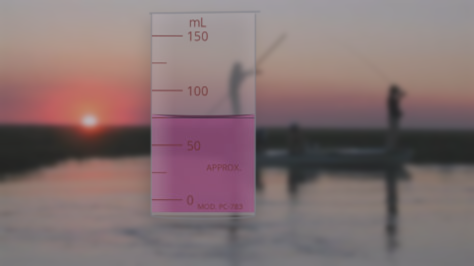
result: 75 mL
